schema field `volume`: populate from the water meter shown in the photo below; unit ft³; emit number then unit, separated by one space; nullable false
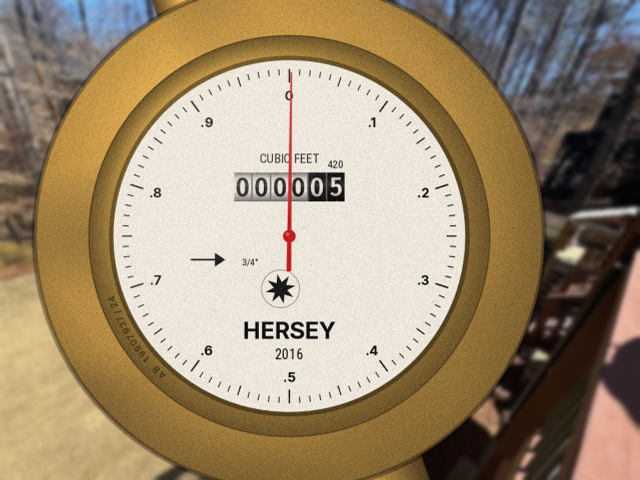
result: 5.00 ft³
